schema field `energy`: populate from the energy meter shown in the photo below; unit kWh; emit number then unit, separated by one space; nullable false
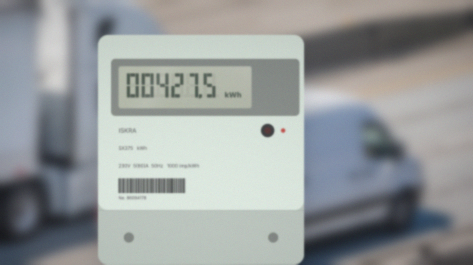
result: 427.5 kWh
